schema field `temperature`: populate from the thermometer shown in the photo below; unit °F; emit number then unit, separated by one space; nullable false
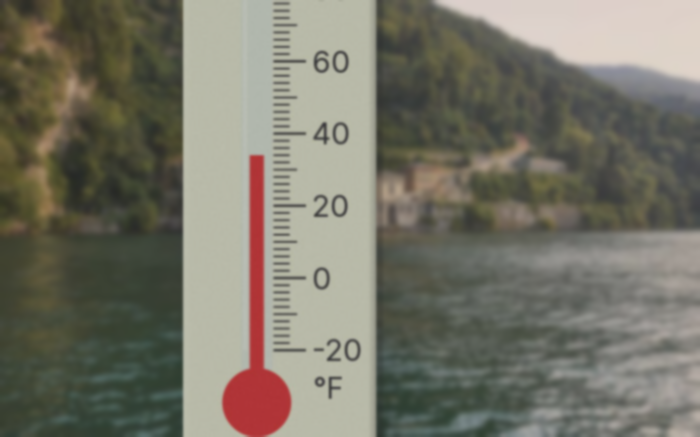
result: 34 °F
